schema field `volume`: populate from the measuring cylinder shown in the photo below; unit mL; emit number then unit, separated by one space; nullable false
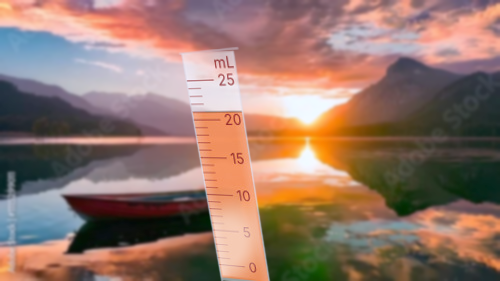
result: 21 mL
